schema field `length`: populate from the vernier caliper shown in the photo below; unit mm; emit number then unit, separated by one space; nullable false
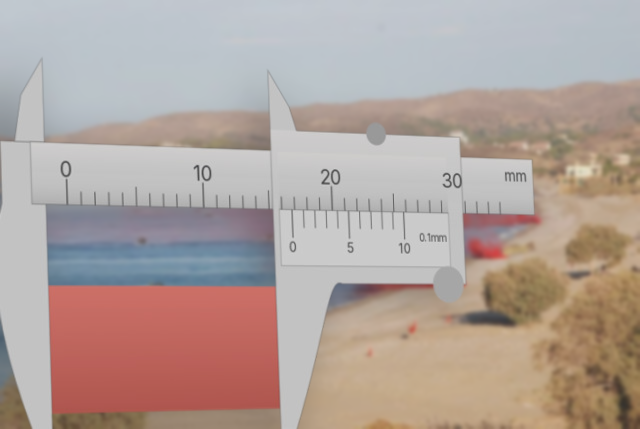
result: 16.8 mm
